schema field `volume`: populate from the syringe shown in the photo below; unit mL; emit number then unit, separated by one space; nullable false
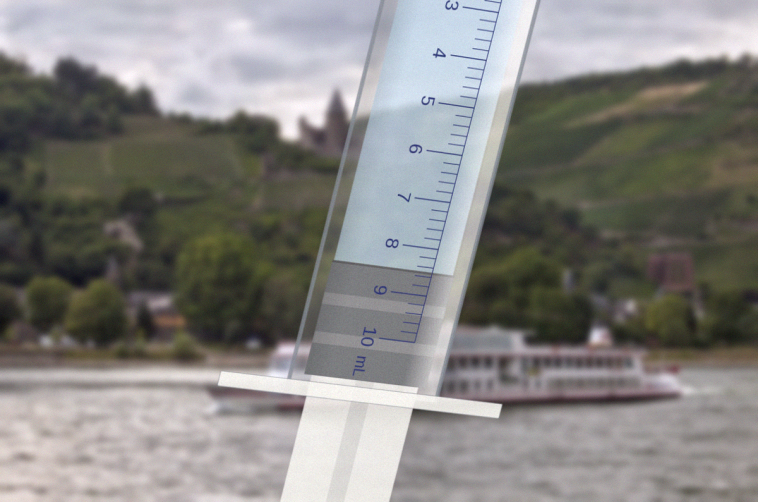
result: 8.5 mL
